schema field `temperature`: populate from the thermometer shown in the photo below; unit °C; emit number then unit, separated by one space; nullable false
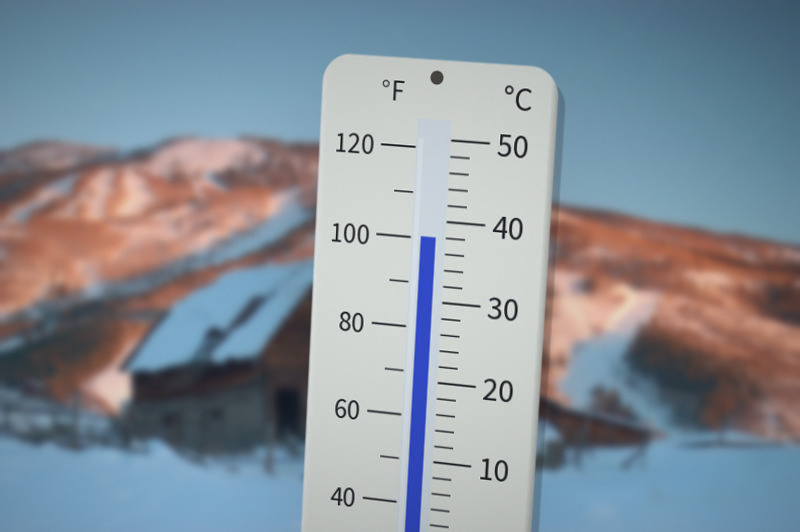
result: 38 °C
